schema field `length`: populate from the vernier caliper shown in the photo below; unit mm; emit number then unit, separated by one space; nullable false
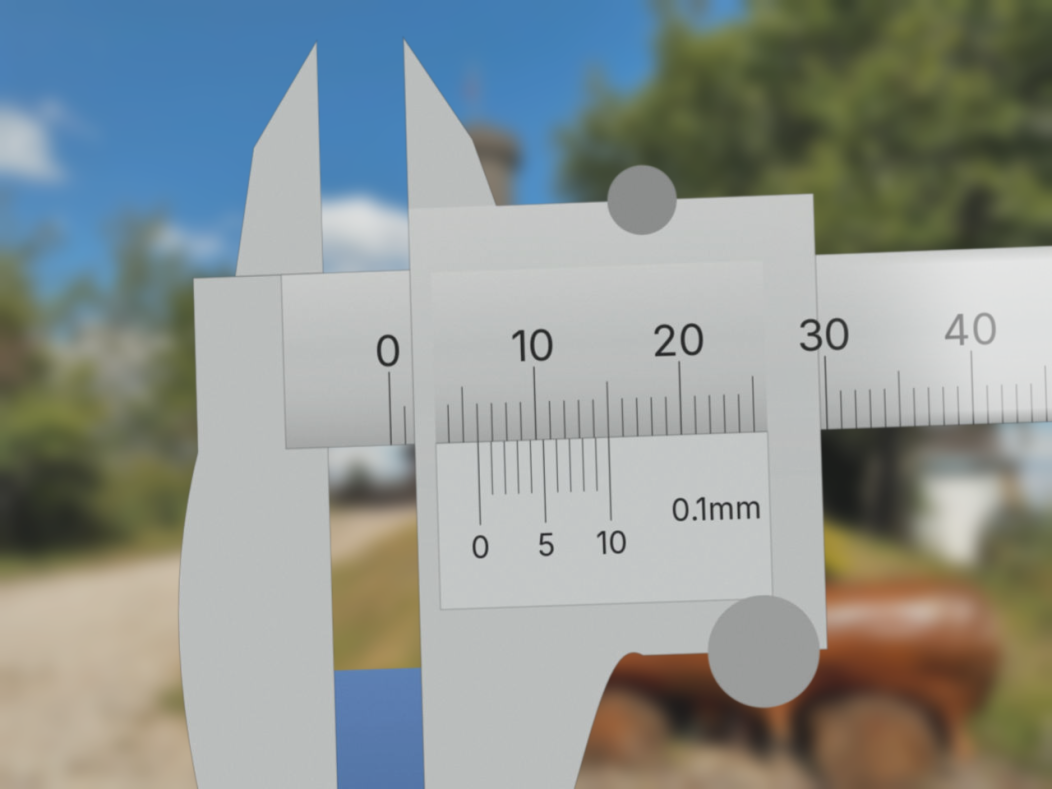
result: 6.0 mm
